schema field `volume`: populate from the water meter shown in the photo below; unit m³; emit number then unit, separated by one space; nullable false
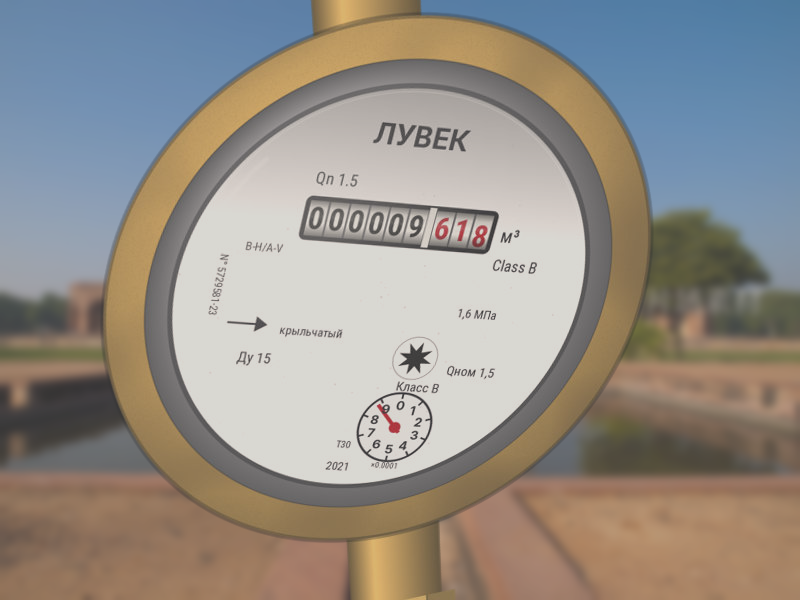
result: 9.6178 m³
